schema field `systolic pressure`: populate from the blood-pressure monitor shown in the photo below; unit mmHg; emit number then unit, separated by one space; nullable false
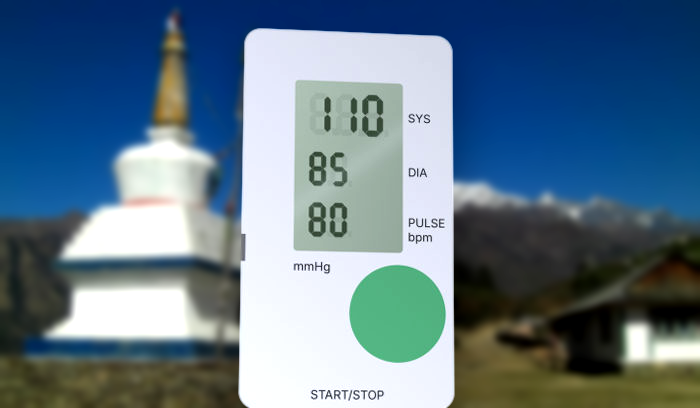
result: 110 mmHg
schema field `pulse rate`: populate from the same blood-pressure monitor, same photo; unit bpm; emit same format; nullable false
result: 80 bpm
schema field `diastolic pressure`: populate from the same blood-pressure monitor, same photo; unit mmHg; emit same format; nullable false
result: 85 mmHg
